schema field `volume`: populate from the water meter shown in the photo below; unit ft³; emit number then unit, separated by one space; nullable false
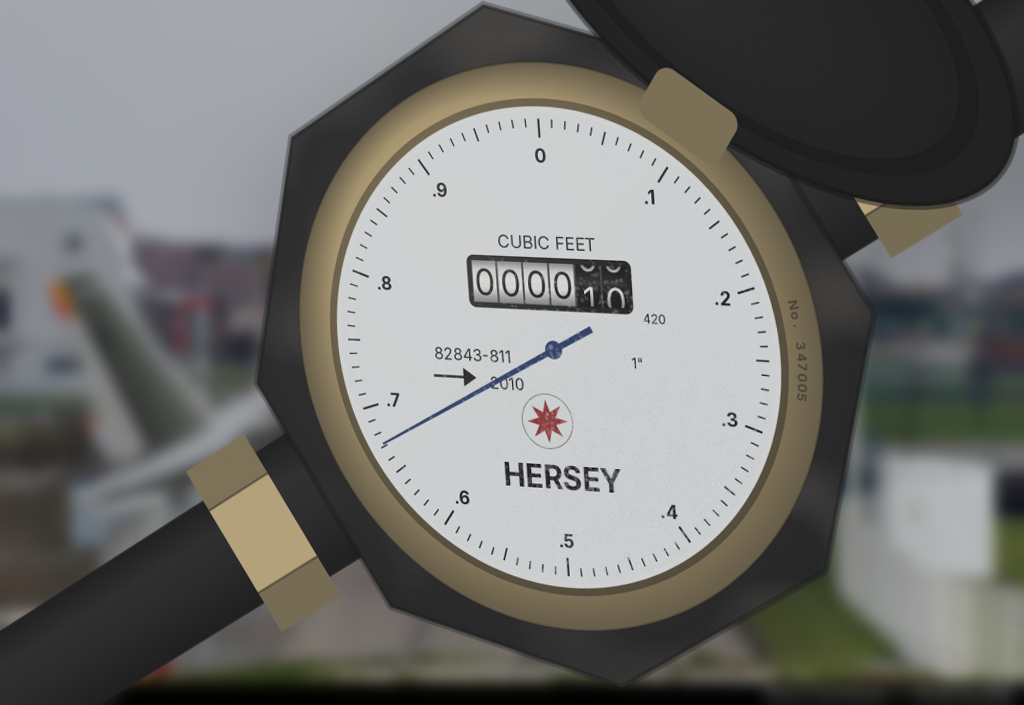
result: 9.67 ft³
